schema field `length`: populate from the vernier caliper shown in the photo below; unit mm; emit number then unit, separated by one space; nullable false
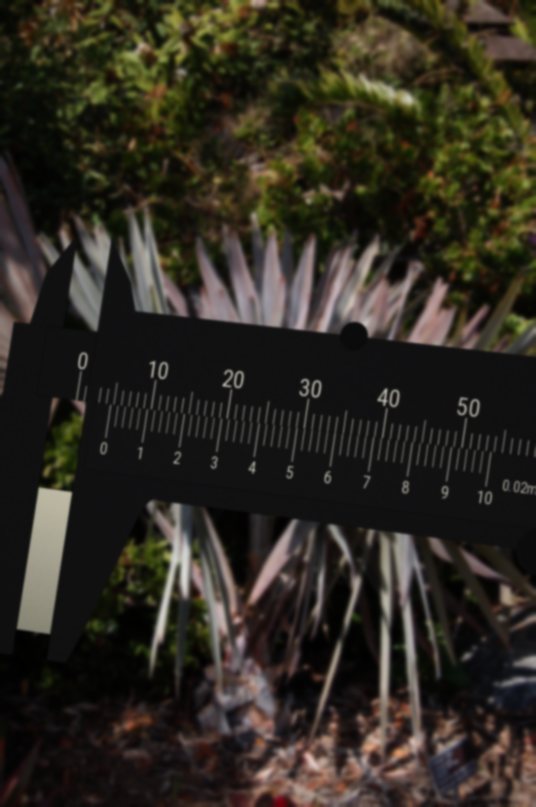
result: 4.6 mm
